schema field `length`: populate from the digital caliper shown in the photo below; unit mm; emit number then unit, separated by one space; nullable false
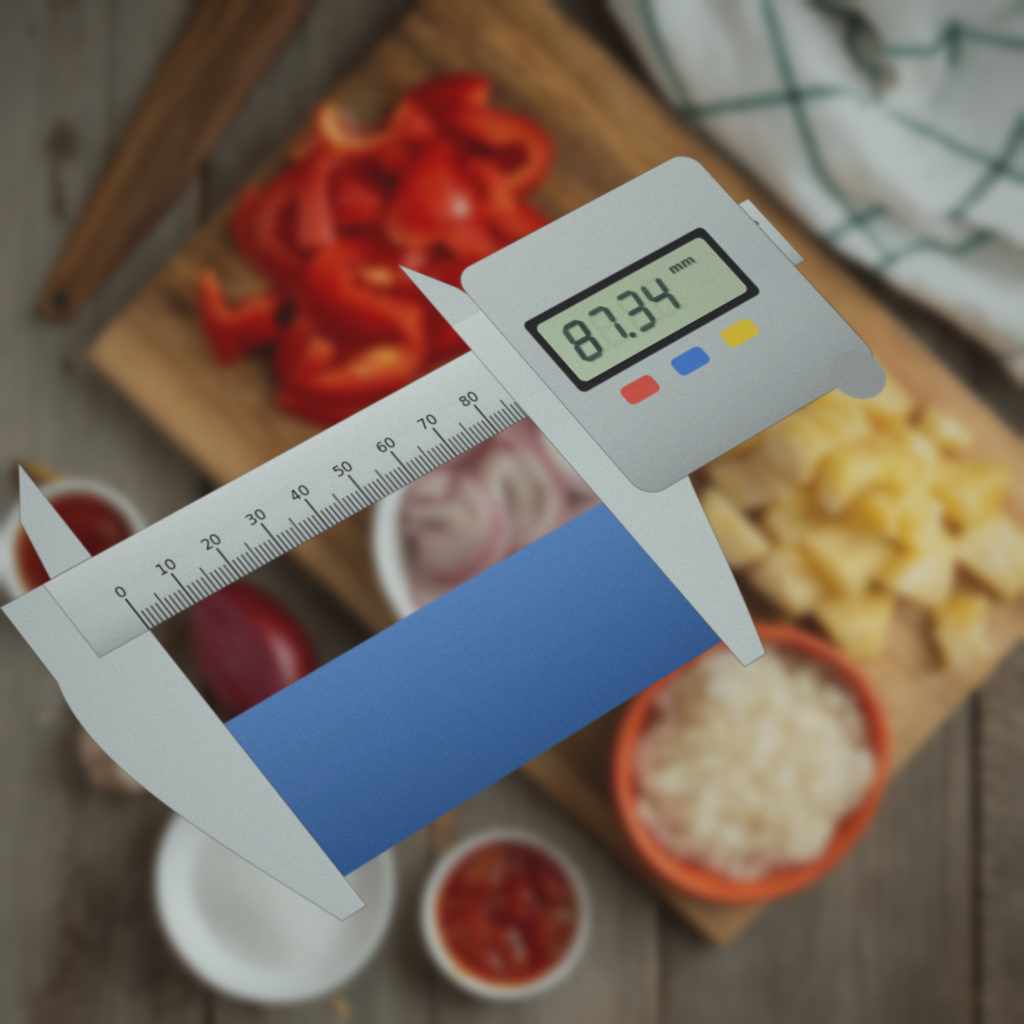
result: 87.34 mm
